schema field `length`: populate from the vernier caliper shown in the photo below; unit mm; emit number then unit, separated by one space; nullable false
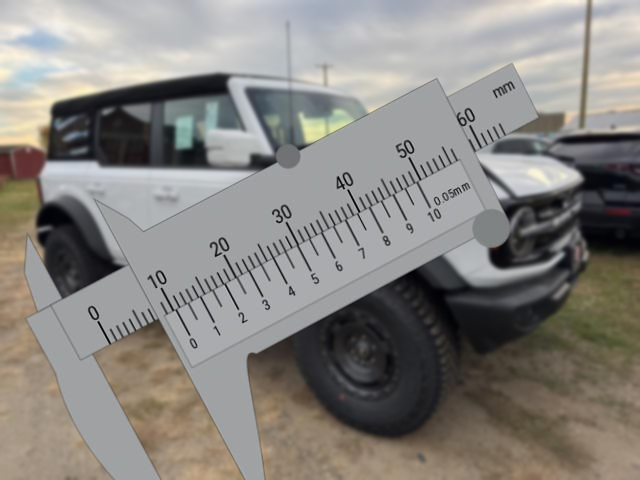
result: 10.4 mm
